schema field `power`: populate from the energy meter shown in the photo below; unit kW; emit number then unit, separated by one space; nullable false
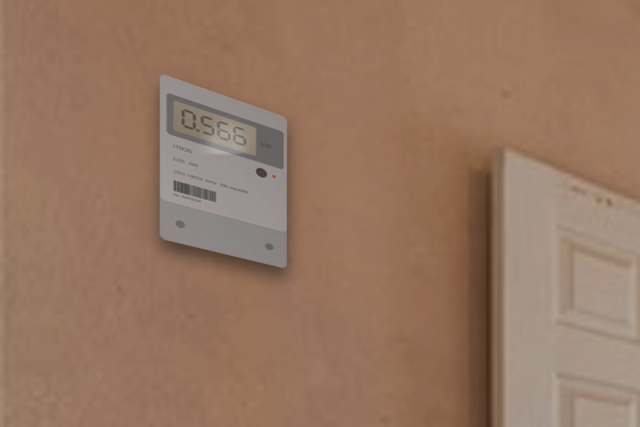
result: 0.566 kW
